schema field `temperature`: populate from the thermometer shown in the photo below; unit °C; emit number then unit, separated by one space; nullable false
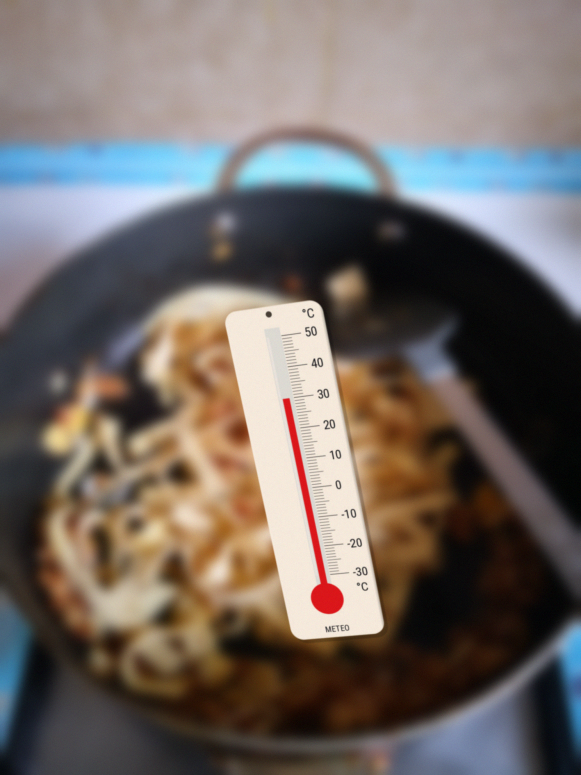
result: 30 °C
